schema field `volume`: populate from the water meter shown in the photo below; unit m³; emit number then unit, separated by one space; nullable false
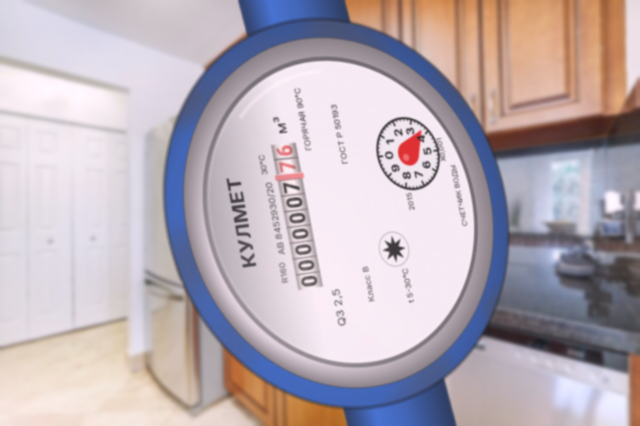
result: 7.763 m³
